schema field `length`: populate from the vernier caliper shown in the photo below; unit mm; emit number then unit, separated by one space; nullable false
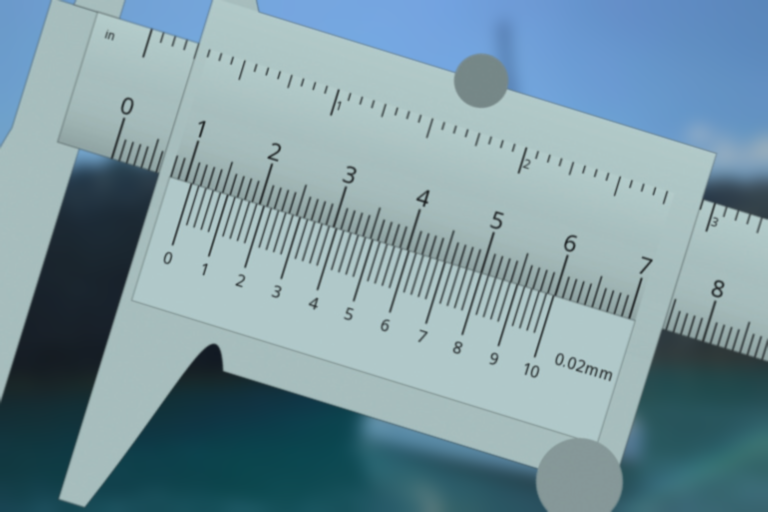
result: 10.8 mm
